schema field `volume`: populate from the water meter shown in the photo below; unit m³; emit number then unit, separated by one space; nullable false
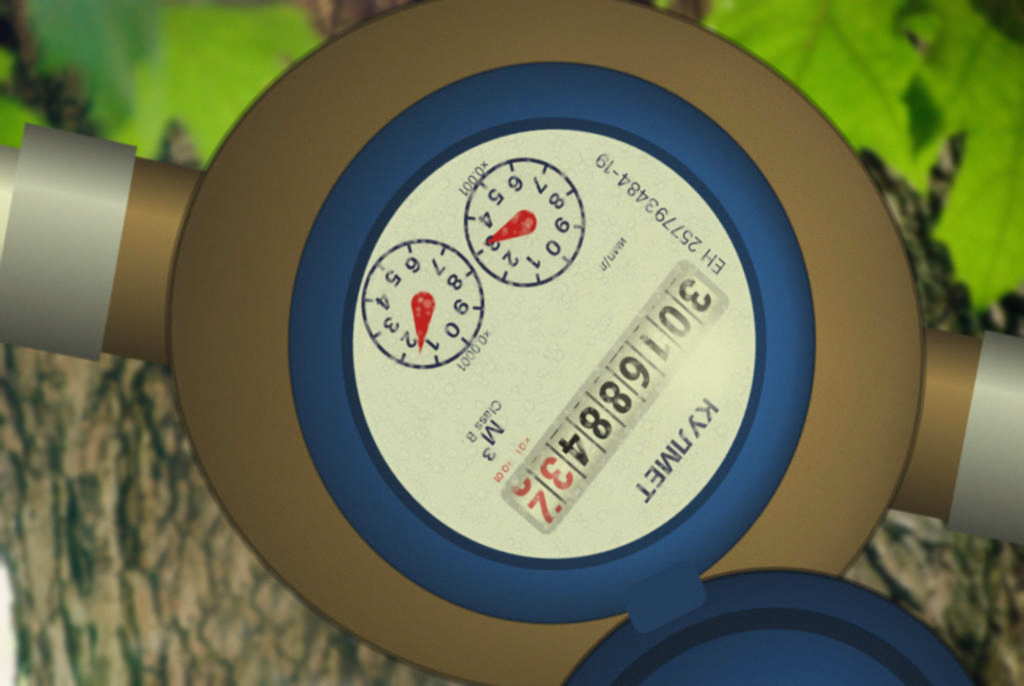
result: 3016884.3231 m³
